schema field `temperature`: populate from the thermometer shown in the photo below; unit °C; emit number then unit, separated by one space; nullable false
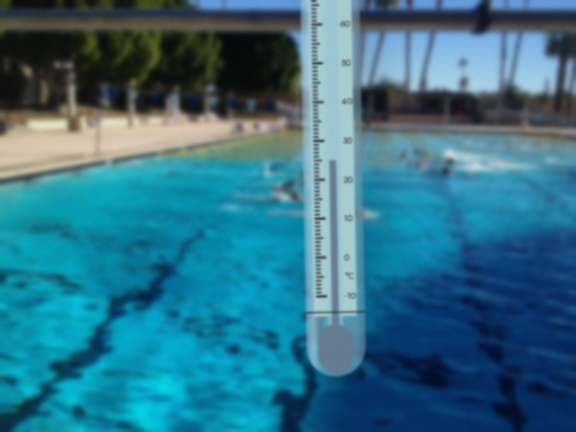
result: 25 °C
